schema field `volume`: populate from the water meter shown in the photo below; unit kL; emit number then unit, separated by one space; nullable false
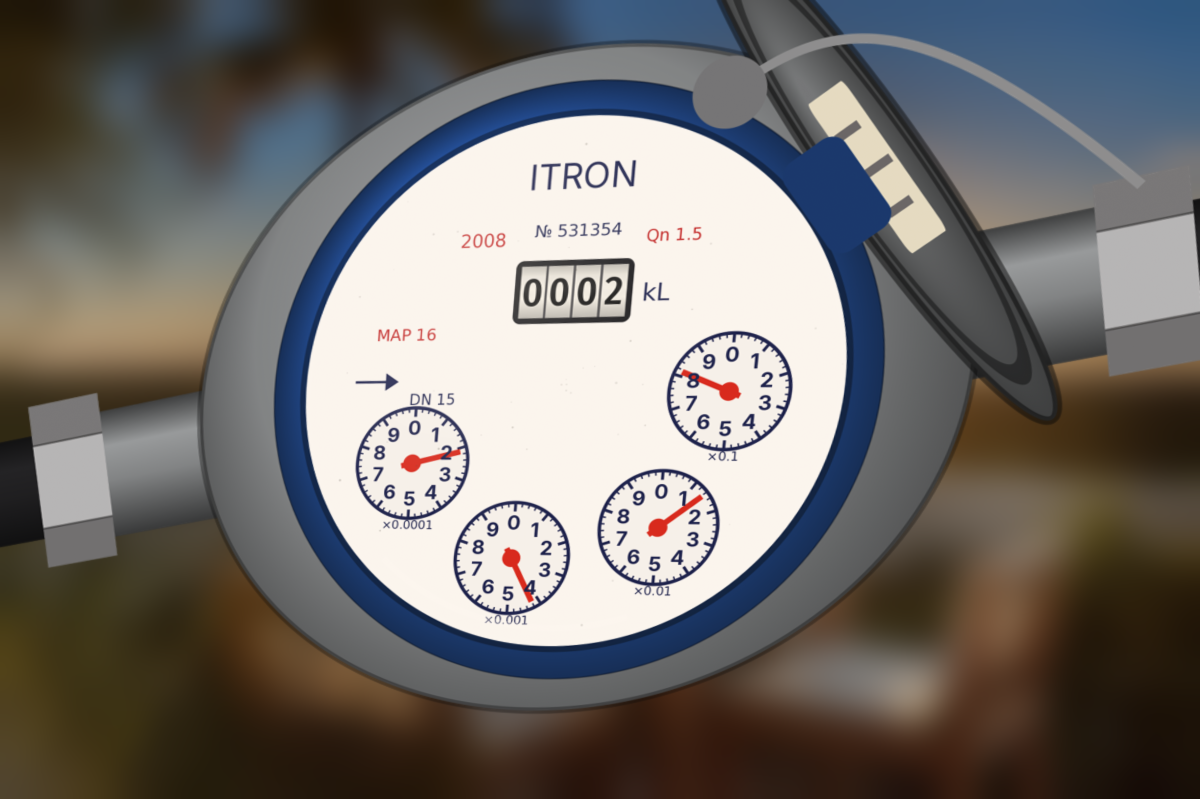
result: 2.8142 kL
